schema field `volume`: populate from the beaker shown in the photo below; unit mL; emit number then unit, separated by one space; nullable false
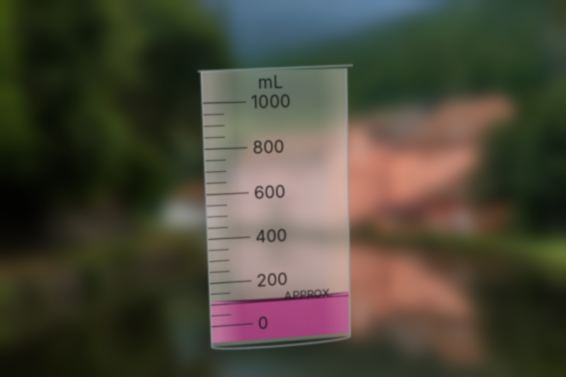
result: 100 mL
